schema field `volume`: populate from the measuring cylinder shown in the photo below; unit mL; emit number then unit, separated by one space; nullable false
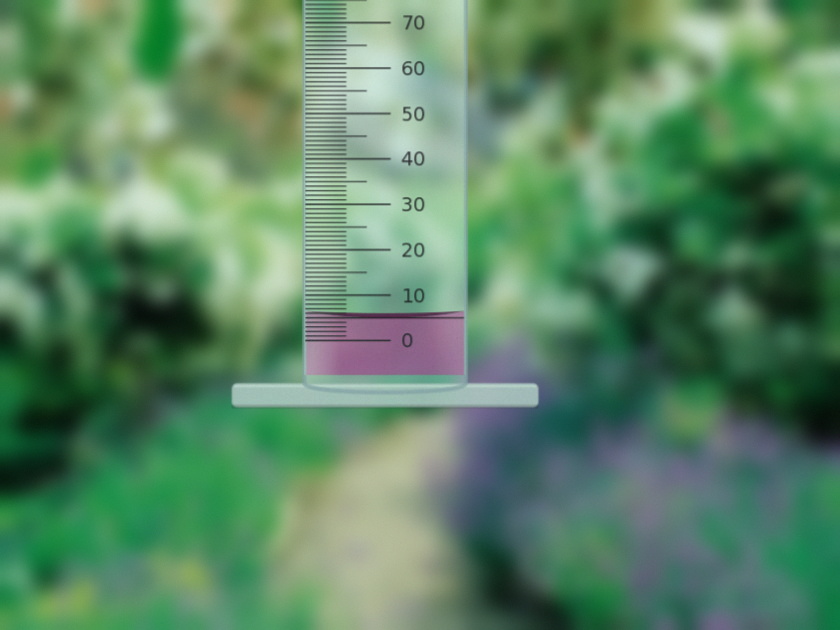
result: 5 mL
